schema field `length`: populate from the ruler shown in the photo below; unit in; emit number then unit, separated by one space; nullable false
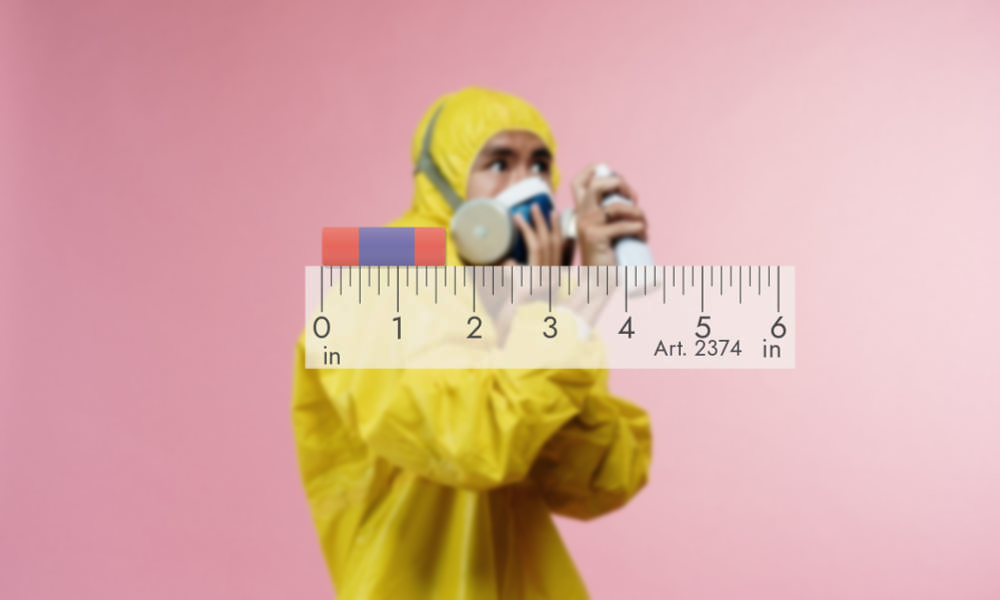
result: 1.625 in
